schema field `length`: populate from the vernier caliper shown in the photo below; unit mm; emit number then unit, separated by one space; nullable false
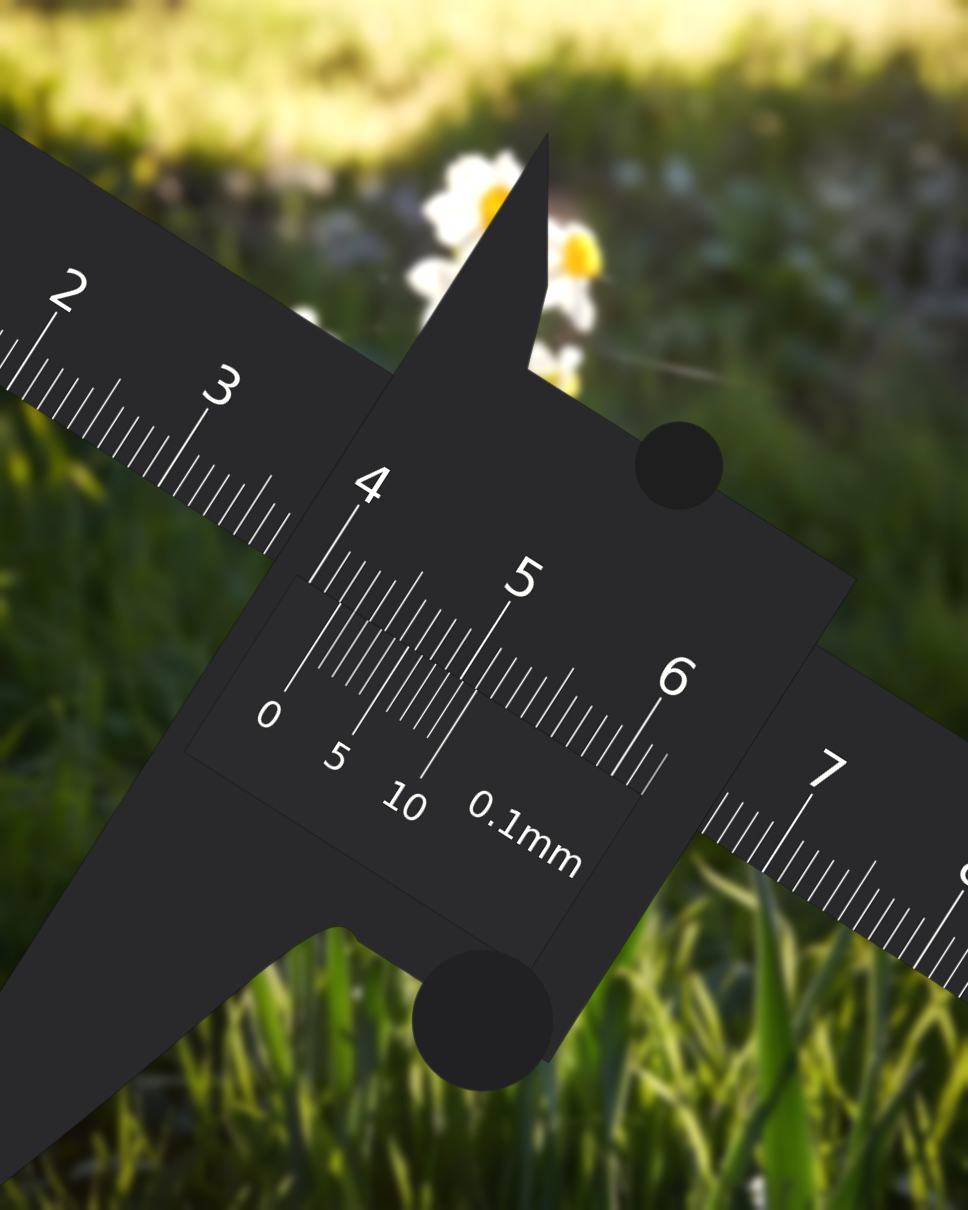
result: 42.1 mm
